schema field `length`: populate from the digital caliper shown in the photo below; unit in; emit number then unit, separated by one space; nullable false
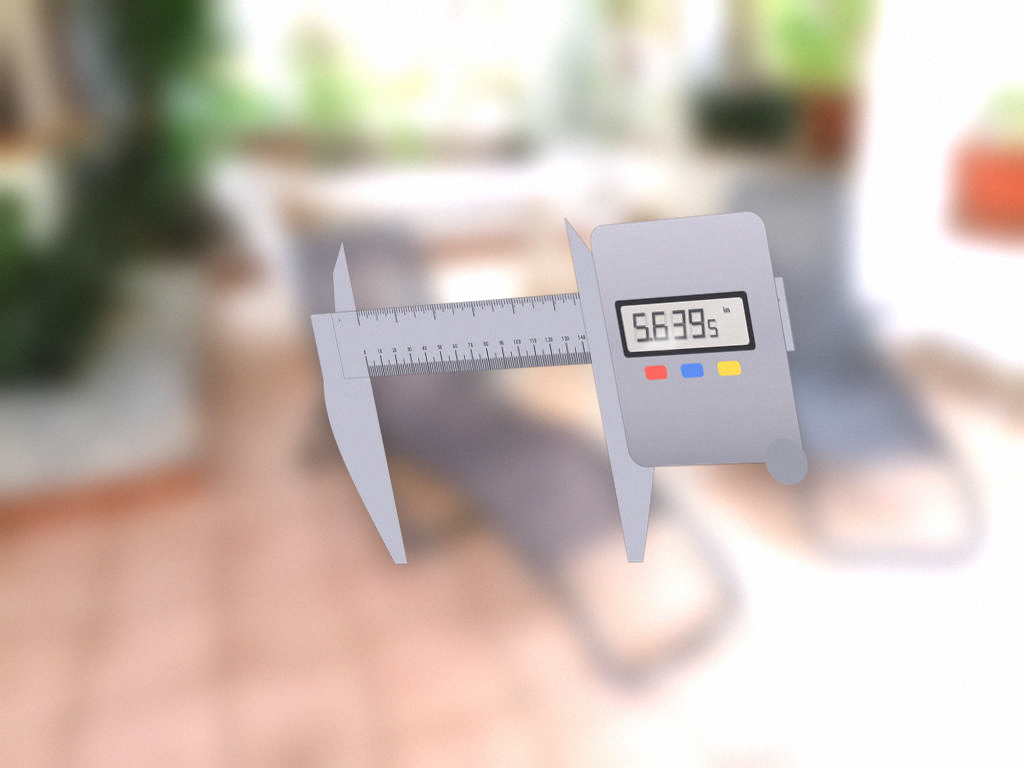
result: 5.6395 in
